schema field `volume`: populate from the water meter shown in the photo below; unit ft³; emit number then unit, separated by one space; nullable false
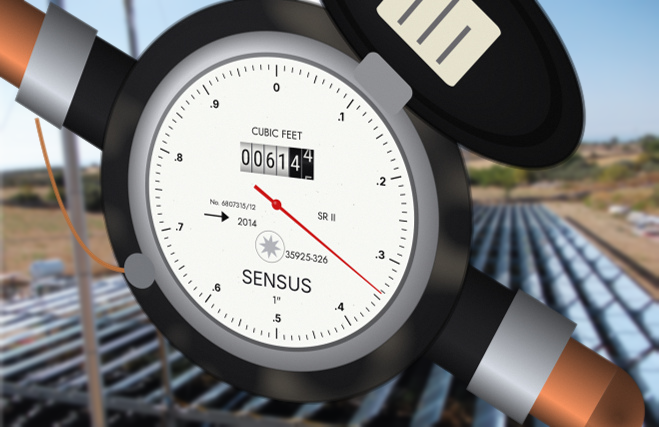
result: 6144.34 ft³
